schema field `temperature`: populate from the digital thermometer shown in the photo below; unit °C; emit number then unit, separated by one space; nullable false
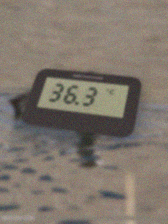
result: 36.3 °C
